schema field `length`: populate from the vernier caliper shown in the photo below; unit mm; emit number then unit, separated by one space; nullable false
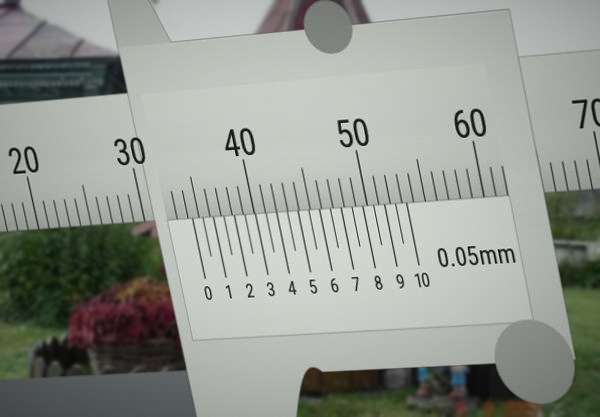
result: 34.4 mm
